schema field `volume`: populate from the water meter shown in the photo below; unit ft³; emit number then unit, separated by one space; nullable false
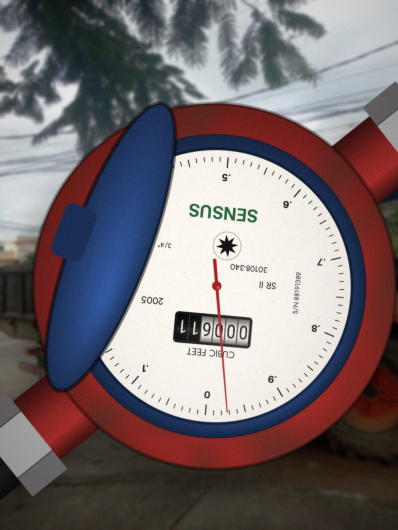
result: 610.97 ft³
